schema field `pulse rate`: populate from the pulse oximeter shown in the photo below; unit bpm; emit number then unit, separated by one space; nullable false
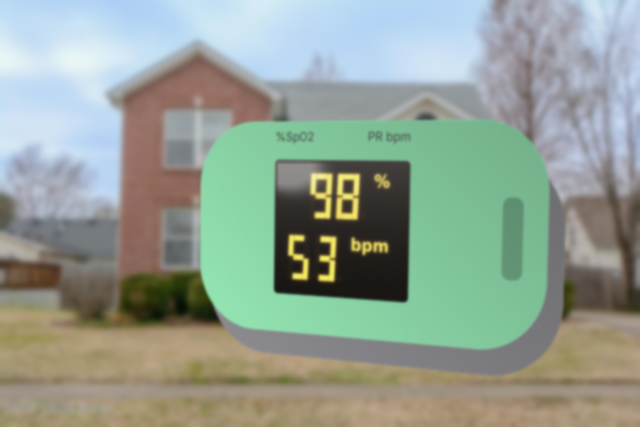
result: 53 bpm
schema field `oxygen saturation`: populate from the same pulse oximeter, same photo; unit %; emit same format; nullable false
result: 98 %
